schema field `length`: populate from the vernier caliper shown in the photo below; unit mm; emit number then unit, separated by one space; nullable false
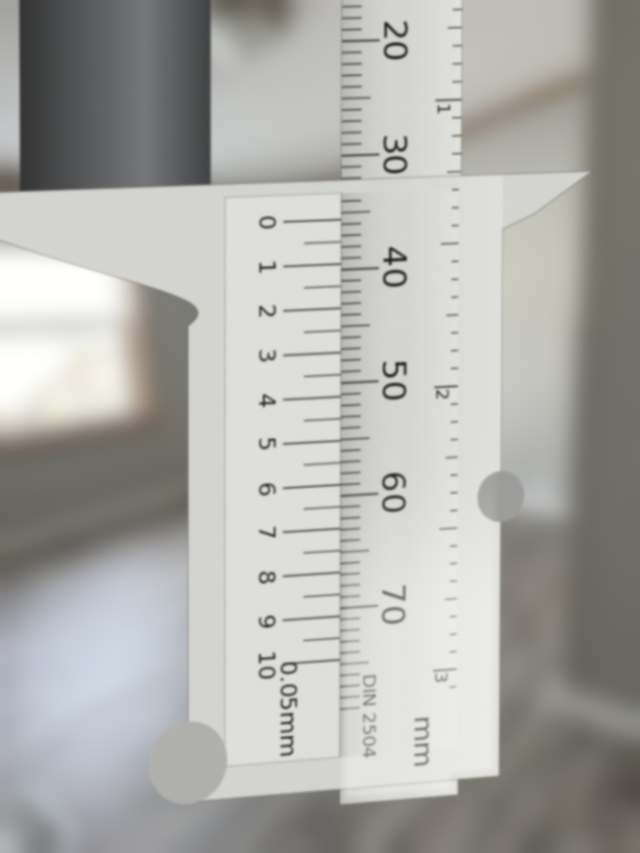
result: 35.6 mm
